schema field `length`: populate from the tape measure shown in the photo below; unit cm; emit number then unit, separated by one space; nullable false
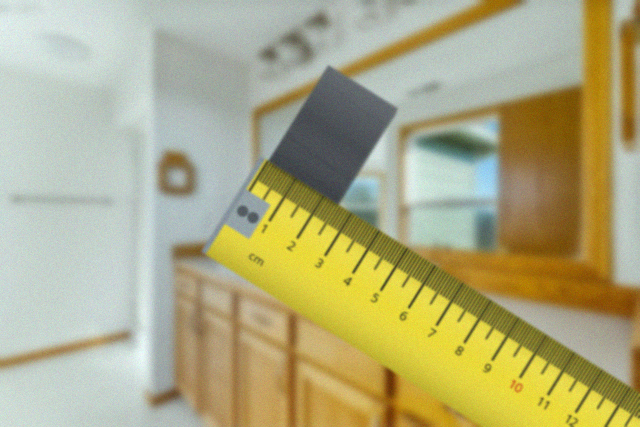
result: 2.5 cm
